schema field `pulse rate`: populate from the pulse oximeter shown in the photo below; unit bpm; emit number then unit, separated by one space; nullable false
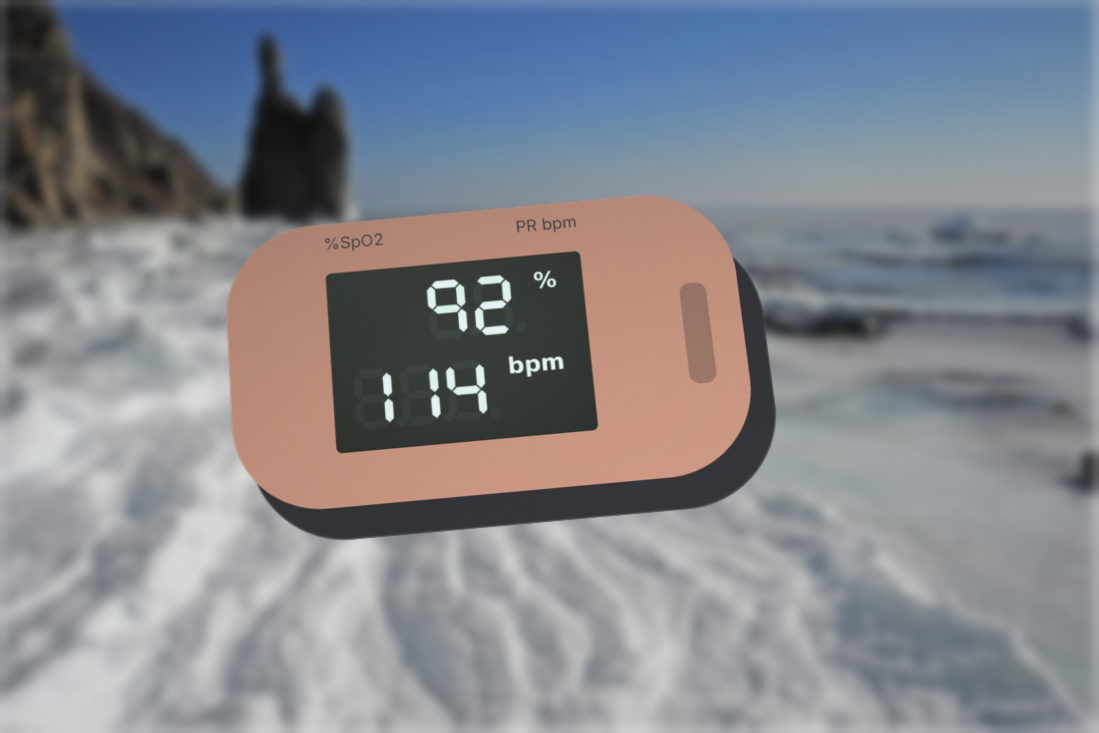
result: 114 bpm
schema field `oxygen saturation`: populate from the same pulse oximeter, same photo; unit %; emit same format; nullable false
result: 92 %
